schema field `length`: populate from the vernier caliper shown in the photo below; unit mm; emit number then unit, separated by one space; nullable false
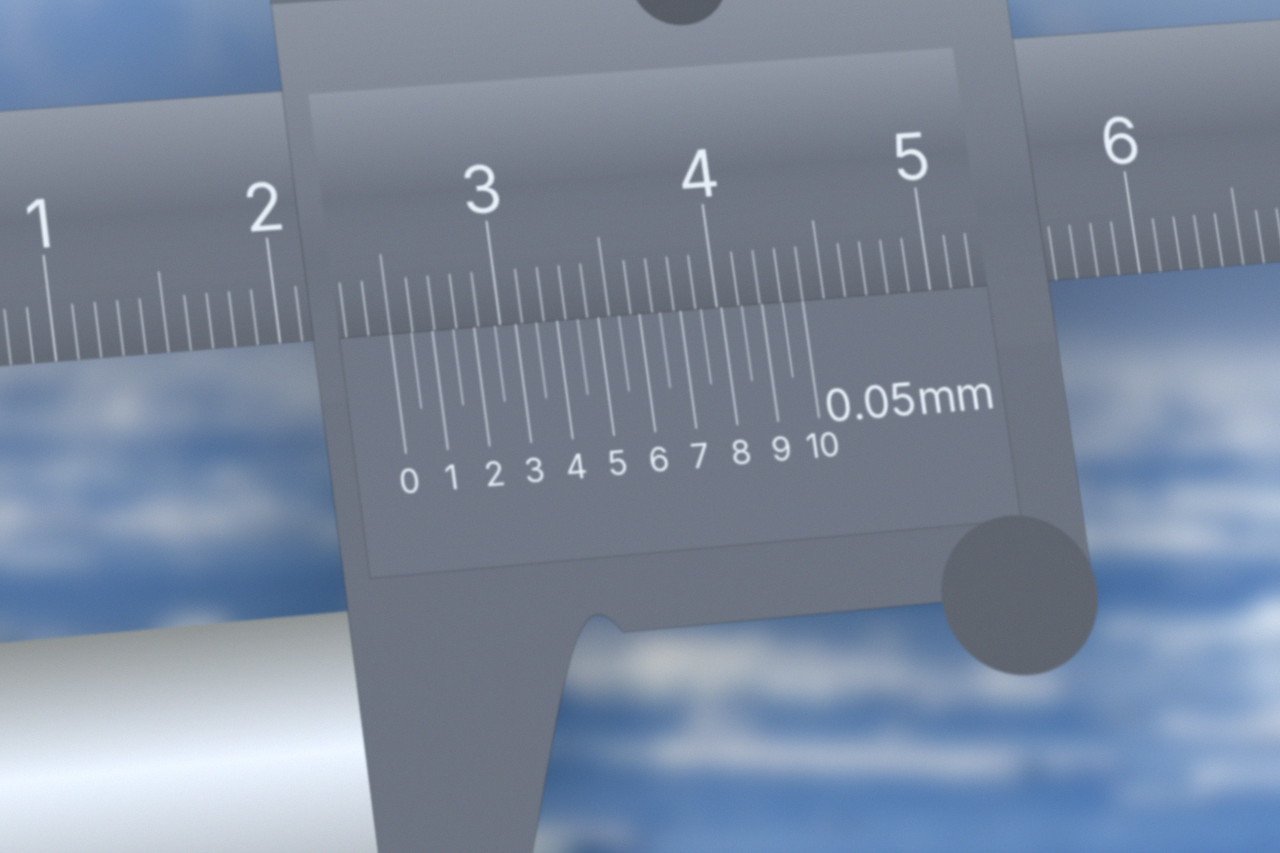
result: 25.0 mm
